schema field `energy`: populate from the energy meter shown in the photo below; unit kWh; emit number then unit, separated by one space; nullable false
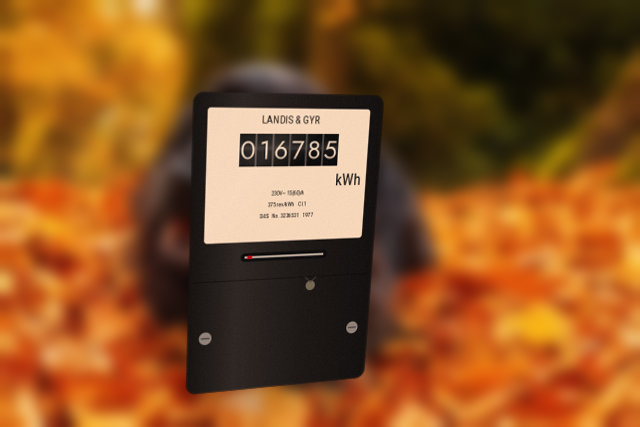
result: 16785 kWh
